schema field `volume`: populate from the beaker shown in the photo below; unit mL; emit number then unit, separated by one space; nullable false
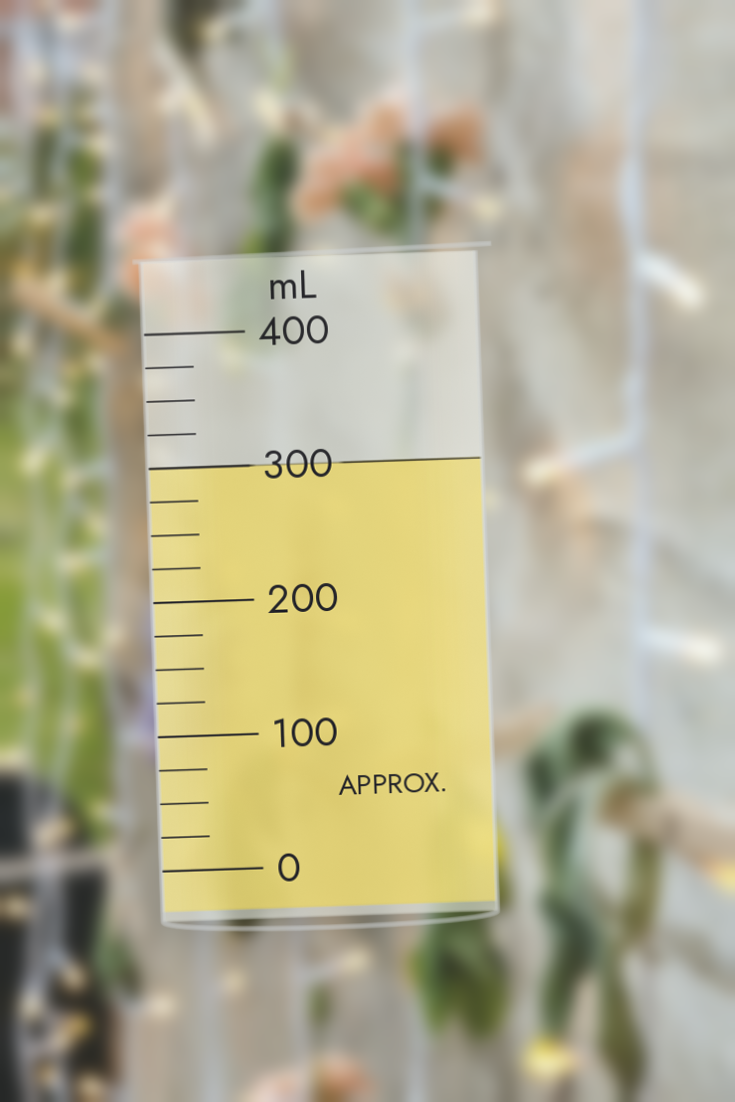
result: 300 mL
